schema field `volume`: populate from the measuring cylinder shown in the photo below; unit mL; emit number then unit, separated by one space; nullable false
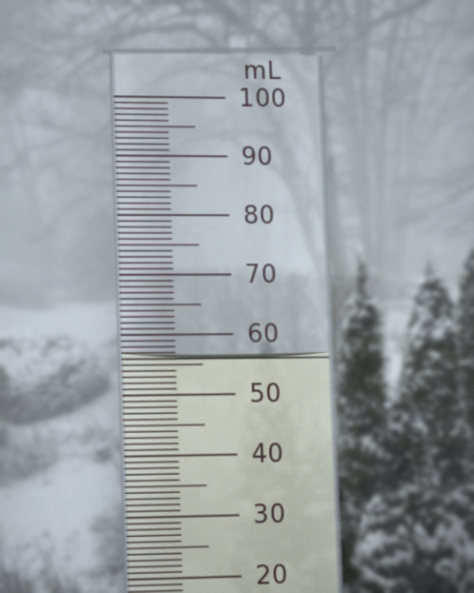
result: 56 mL
